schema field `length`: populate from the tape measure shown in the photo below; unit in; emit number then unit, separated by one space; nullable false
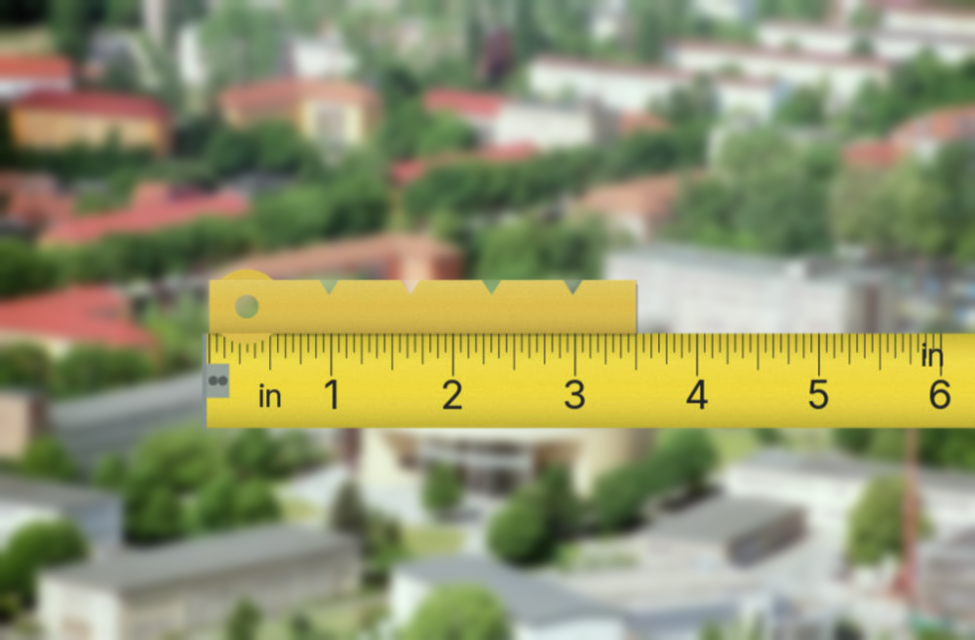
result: 3.5 in
